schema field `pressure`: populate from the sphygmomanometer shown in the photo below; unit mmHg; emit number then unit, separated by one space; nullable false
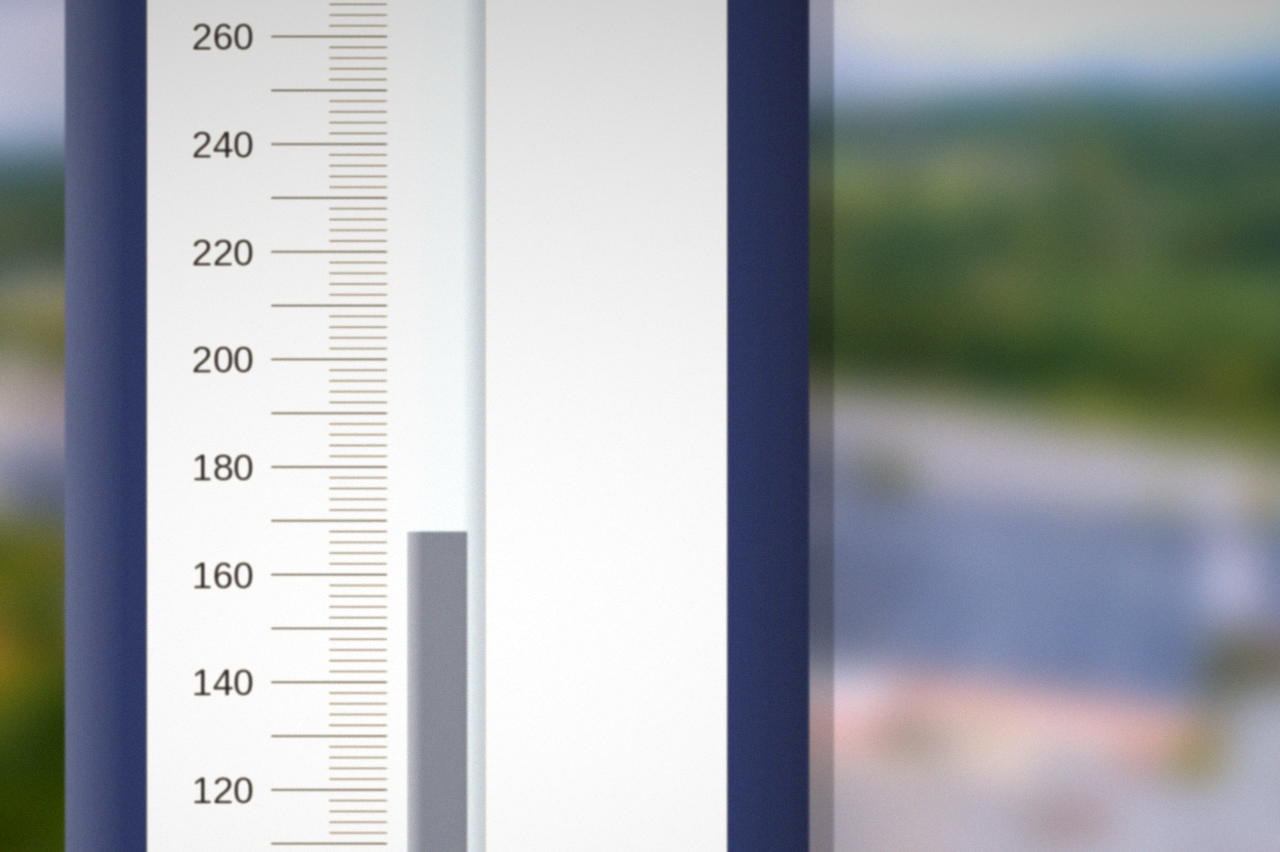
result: 168 mmHg
